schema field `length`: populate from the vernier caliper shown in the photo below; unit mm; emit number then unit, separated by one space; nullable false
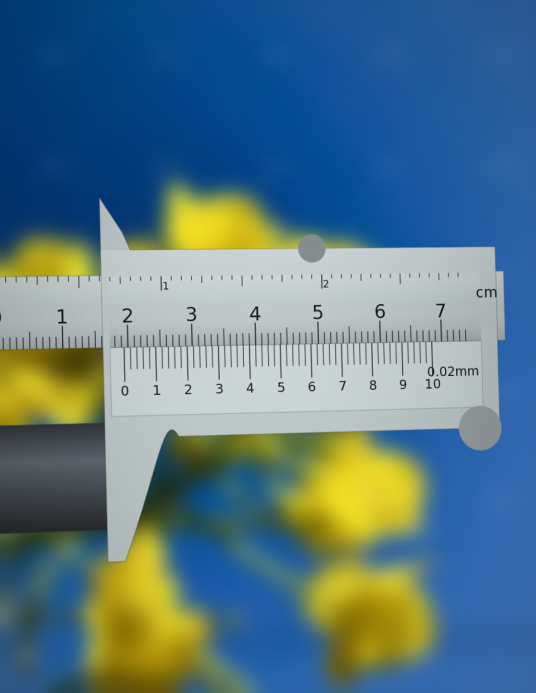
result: 19.4 mm
